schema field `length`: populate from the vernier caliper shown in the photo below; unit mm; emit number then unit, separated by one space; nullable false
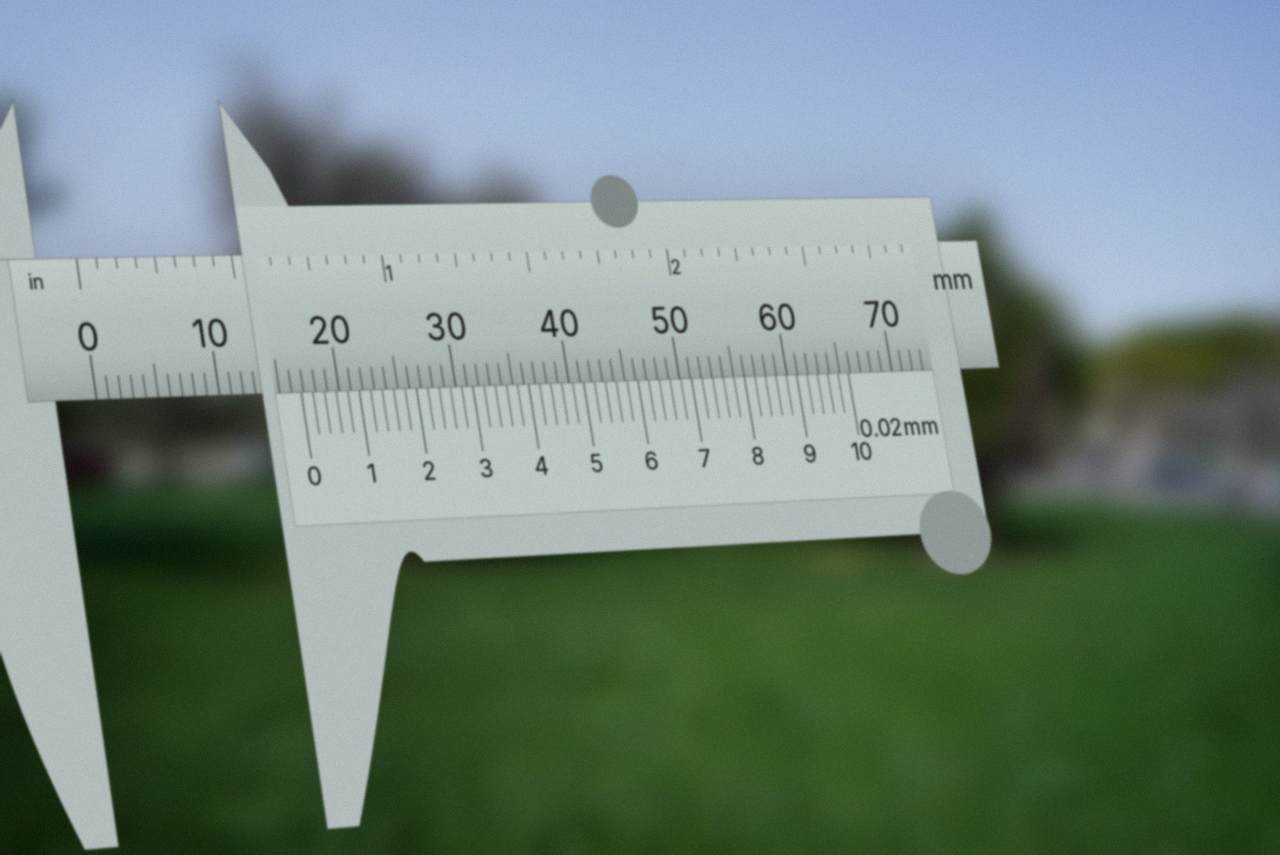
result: 16.8 mm
